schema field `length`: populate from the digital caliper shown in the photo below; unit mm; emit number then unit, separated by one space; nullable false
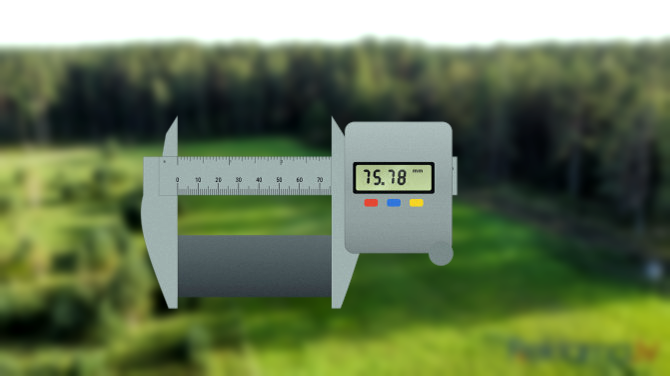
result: 75.78 mm
